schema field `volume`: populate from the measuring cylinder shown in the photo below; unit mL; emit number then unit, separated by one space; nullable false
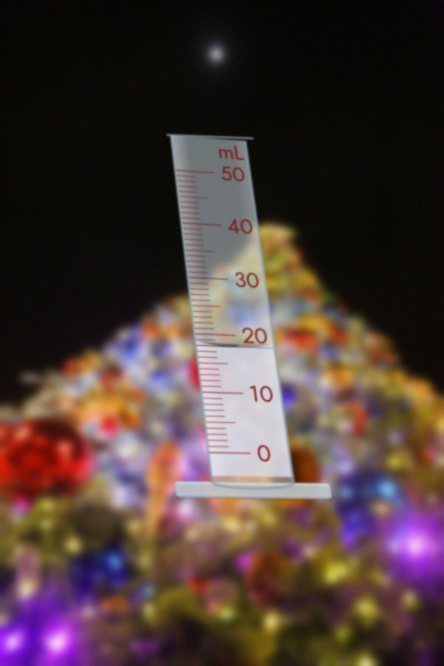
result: 18 mL
